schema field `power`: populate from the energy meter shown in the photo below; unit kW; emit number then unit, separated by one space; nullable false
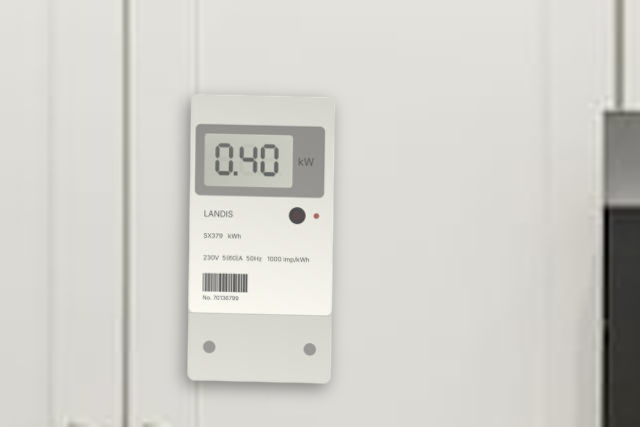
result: 0.40 kW
